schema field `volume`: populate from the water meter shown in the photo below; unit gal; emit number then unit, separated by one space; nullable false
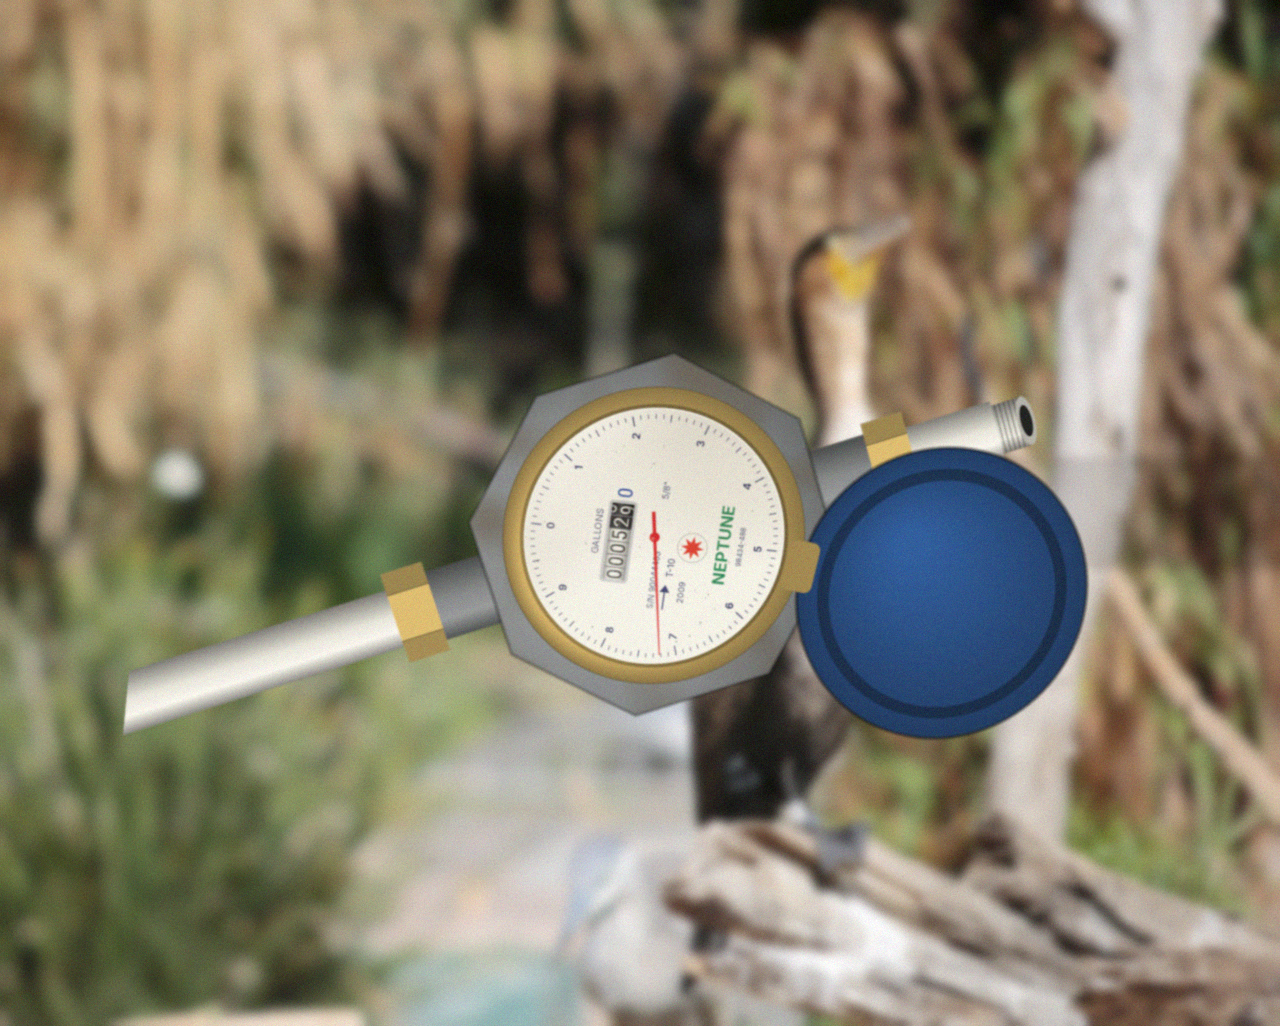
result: 5287.2 gal
